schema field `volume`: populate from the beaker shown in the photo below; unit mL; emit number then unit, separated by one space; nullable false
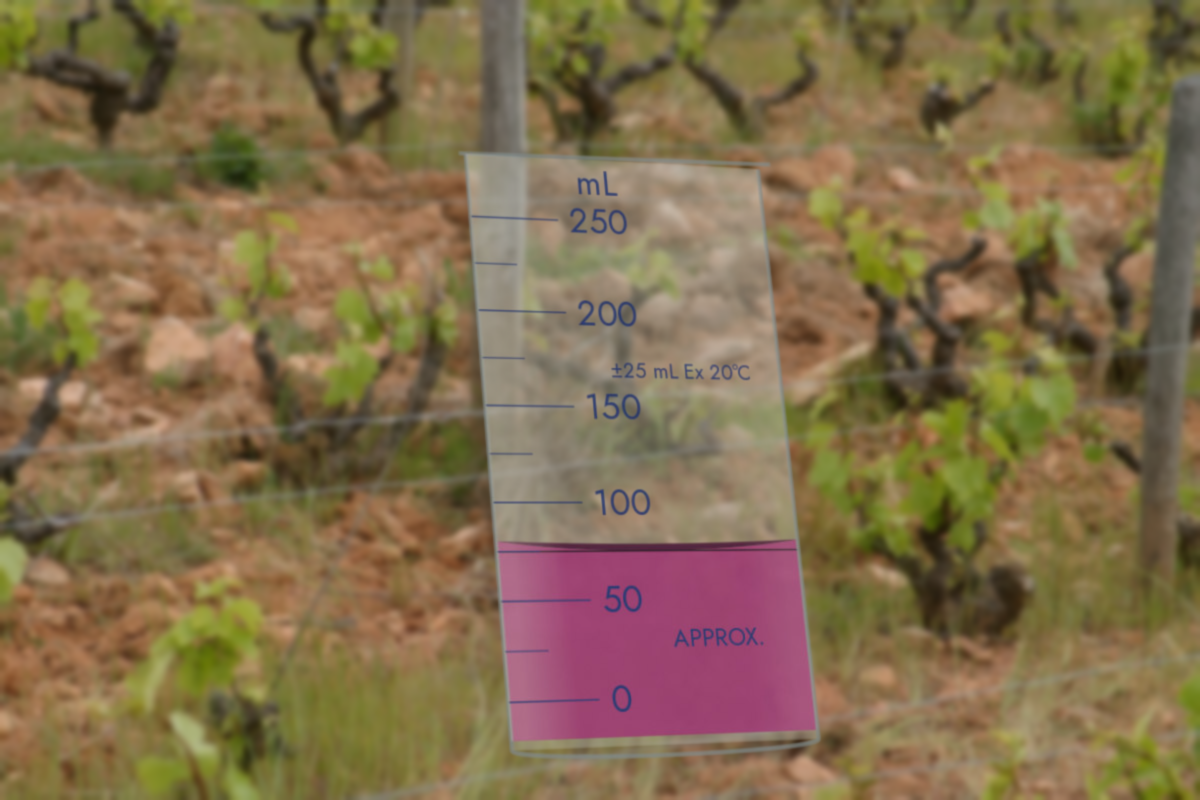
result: 75 mL
